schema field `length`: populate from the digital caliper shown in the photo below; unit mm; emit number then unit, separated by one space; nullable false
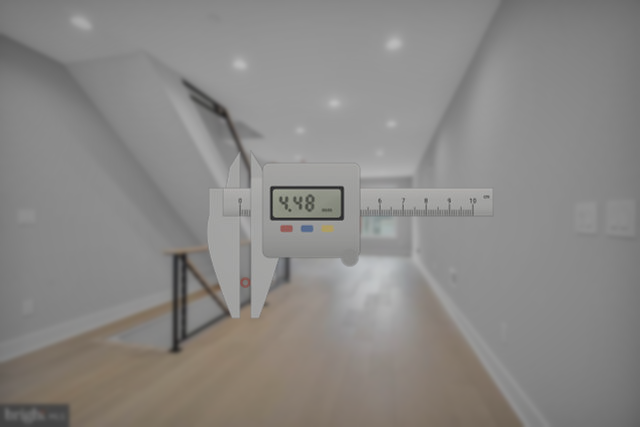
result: 4.48 mm
